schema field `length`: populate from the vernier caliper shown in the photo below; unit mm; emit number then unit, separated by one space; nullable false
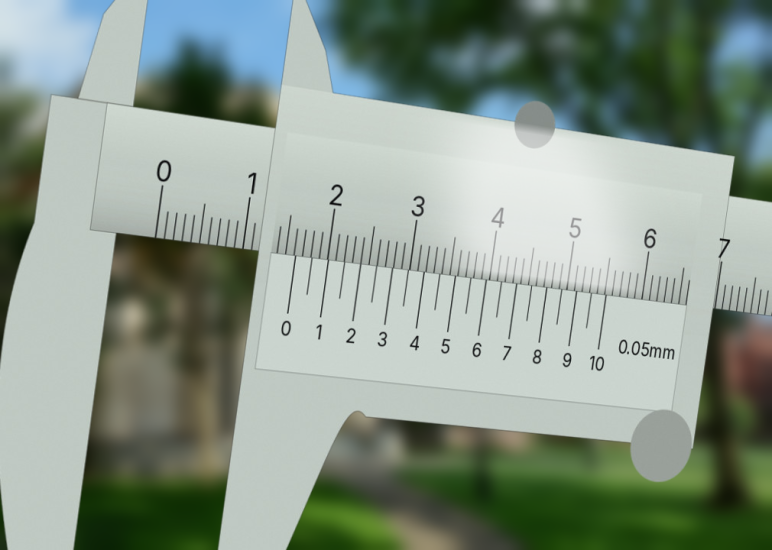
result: 16.2 mm
